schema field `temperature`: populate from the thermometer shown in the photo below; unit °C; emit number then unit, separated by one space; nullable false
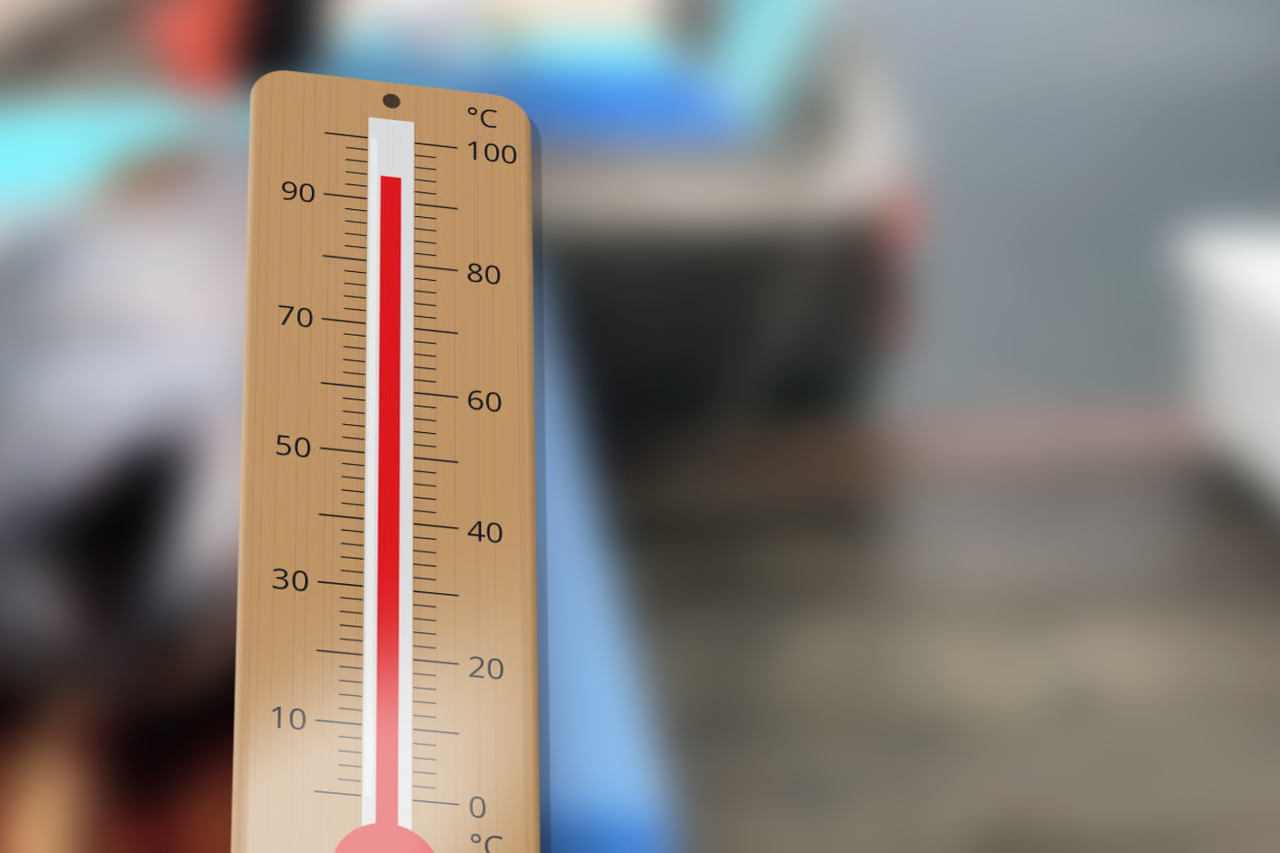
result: 94 °C
